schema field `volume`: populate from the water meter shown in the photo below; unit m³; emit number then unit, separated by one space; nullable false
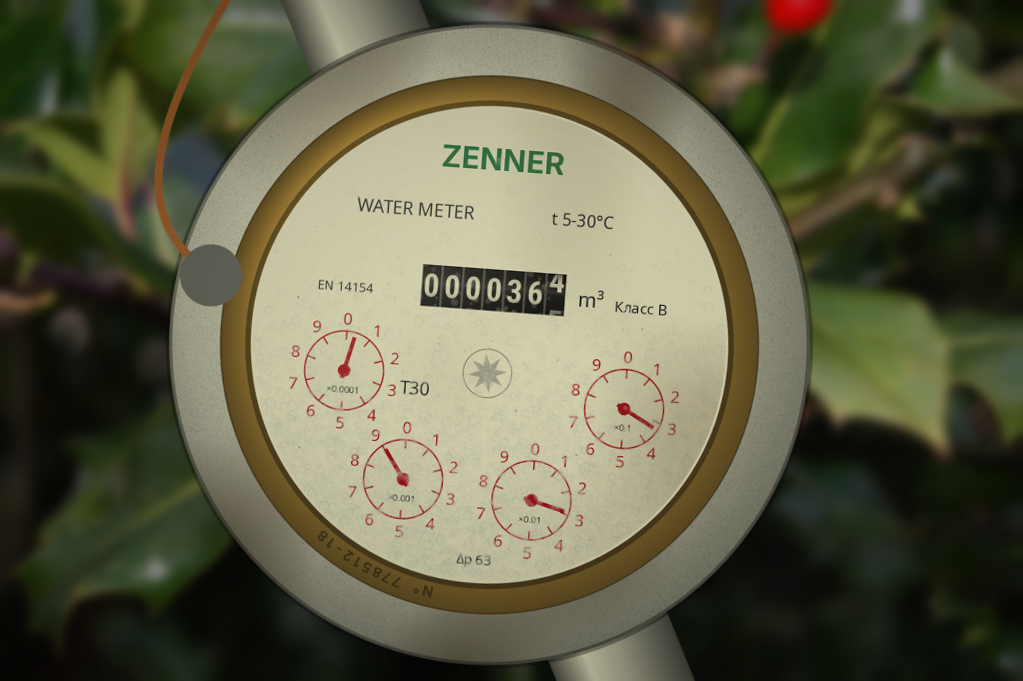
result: 364.3290 m³
